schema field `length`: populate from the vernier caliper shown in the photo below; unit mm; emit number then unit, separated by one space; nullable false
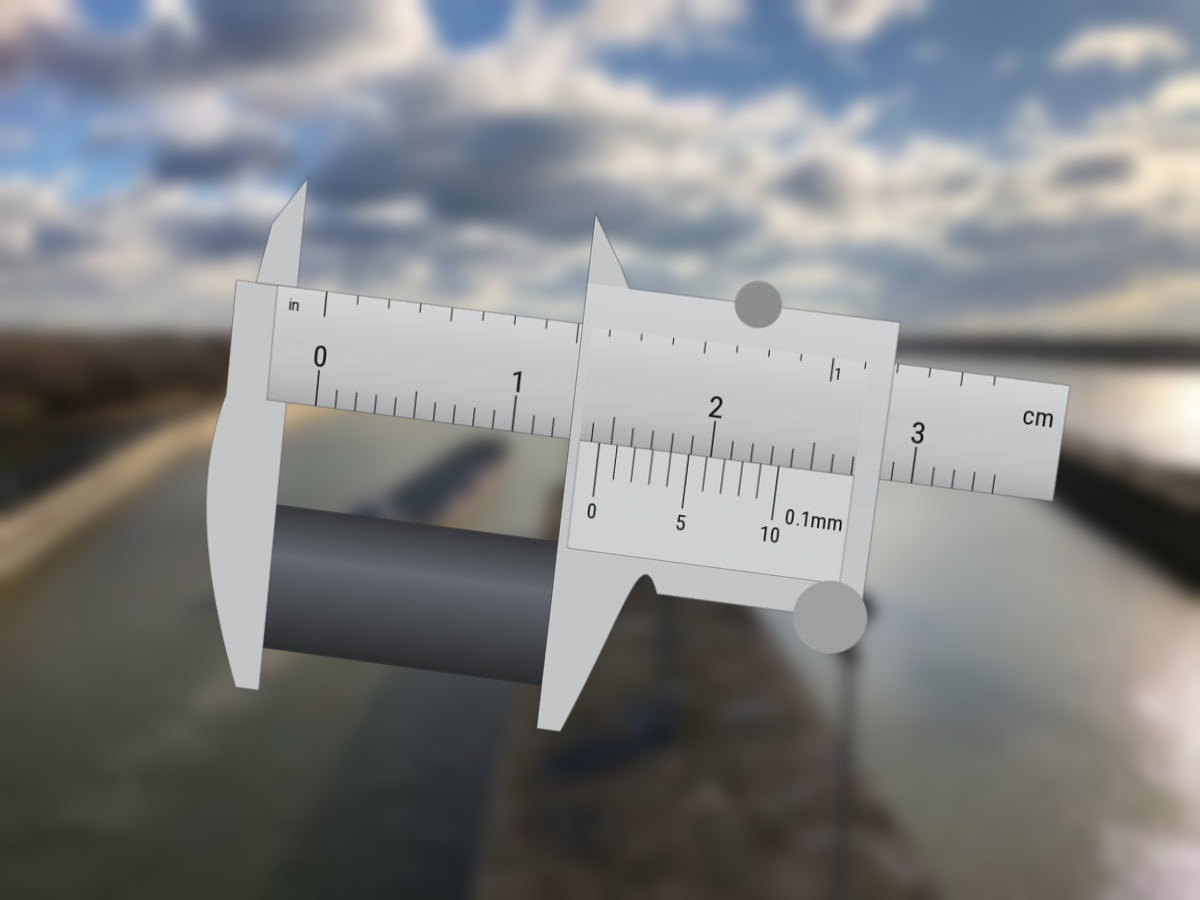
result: 14.4 mm
